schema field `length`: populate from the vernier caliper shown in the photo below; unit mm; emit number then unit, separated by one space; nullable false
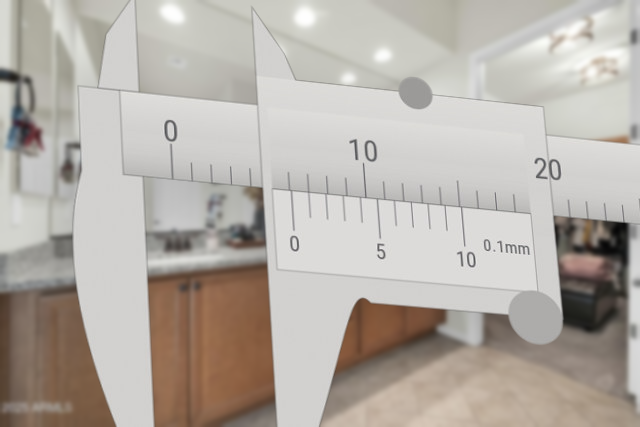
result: 6.1 mm
